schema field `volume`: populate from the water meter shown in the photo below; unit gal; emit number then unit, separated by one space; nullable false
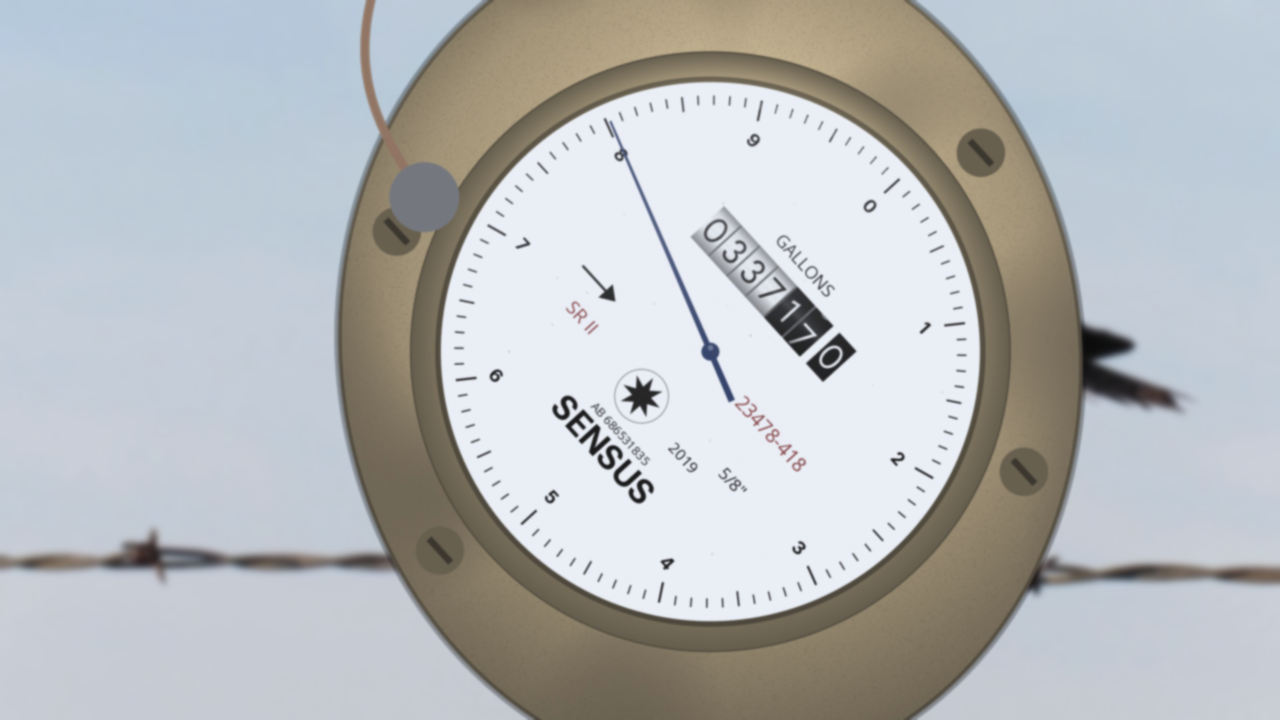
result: 337168.0 gal
